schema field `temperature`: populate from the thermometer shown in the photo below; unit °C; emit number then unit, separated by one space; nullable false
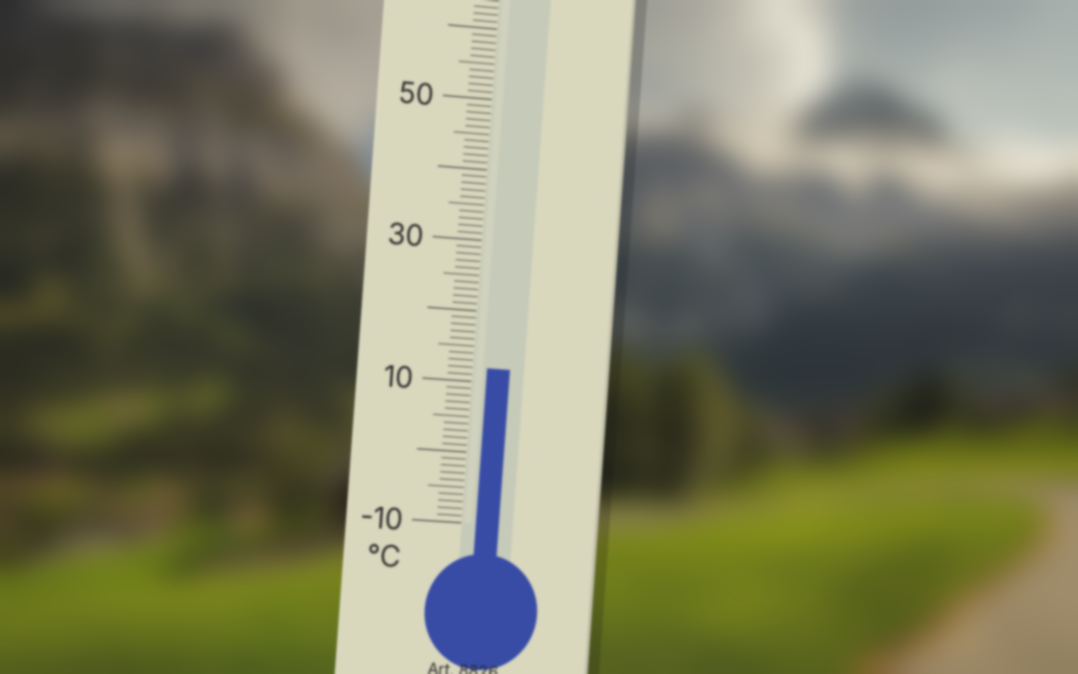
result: 12 °C
